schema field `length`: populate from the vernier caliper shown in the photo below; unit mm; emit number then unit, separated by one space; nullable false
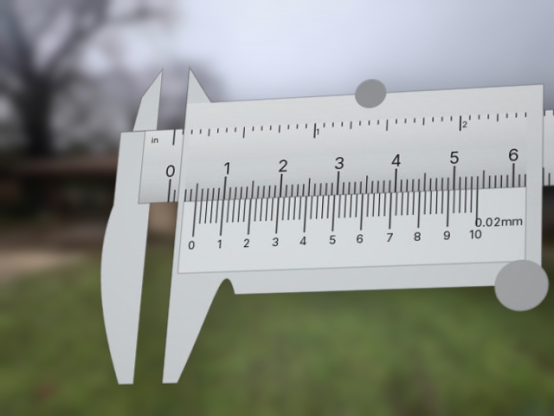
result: 5.0 mm
